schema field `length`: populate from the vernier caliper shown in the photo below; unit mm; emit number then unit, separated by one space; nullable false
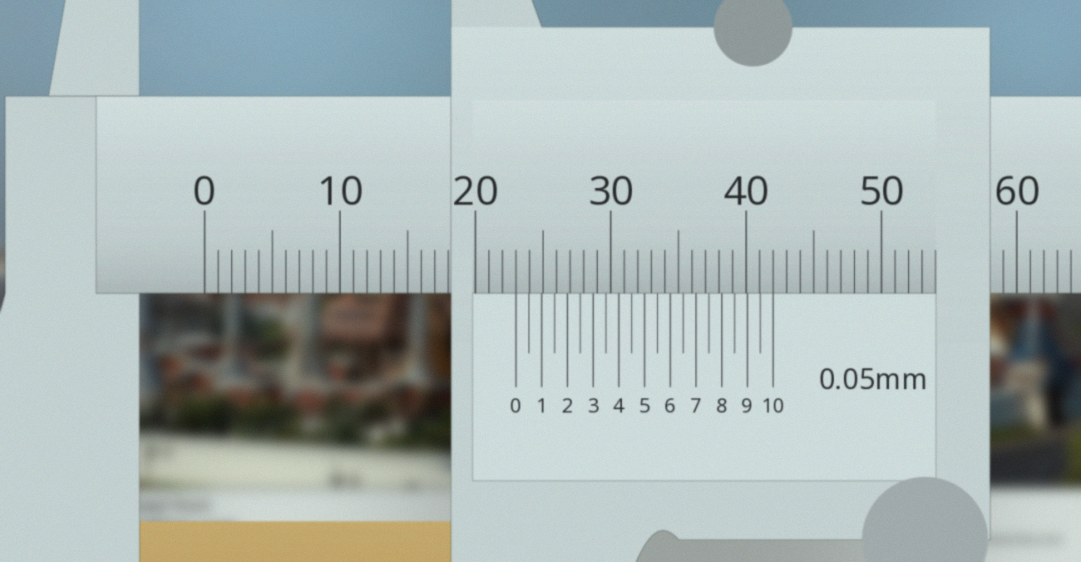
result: 23.0 mm
